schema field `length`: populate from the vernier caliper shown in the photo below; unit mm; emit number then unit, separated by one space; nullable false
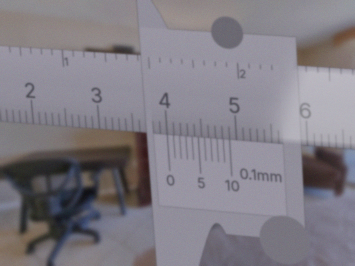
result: 40.0 mm
